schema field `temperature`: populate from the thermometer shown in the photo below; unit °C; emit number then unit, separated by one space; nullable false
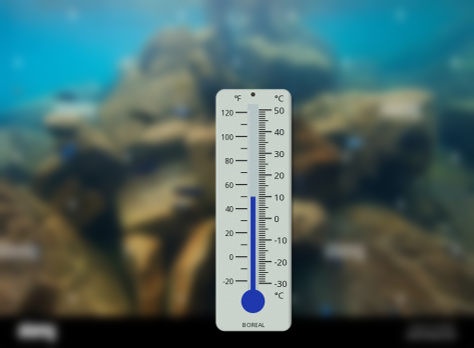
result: 10 °C
